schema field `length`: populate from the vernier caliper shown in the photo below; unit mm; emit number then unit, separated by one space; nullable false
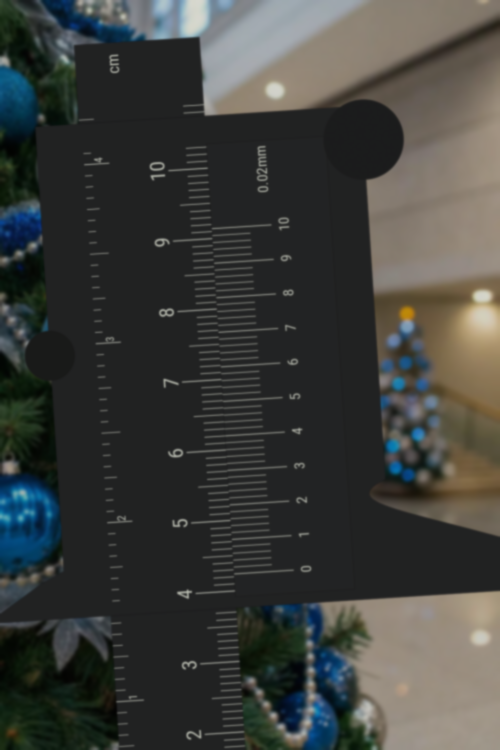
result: 42.4 mm
